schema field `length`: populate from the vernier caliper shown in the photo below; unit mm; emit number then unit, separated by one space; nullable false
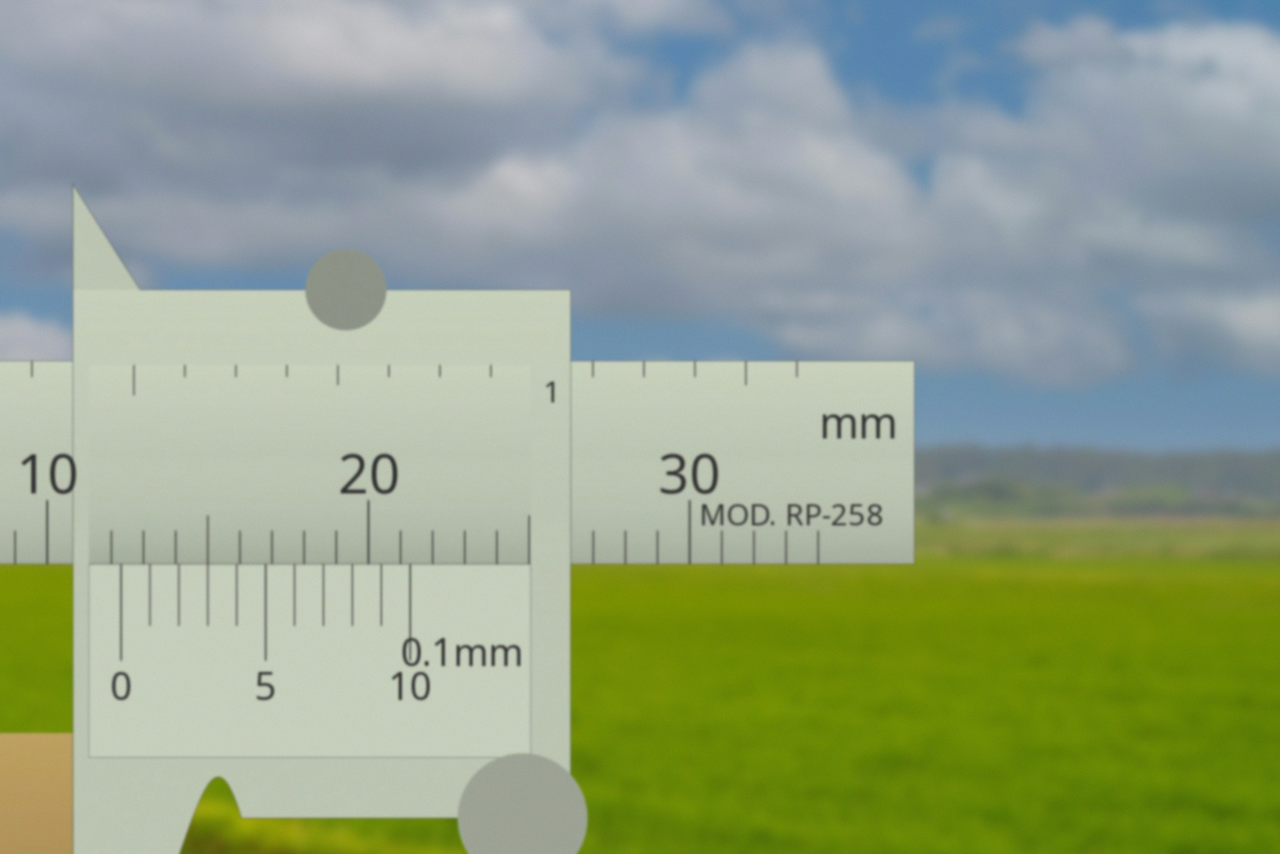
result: 12.3 mm
